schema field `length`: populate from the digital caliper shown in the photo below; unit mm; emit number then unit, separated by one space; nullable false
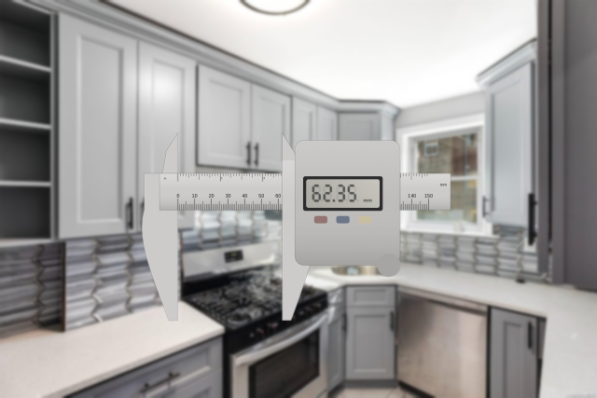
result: 62.35 mm
